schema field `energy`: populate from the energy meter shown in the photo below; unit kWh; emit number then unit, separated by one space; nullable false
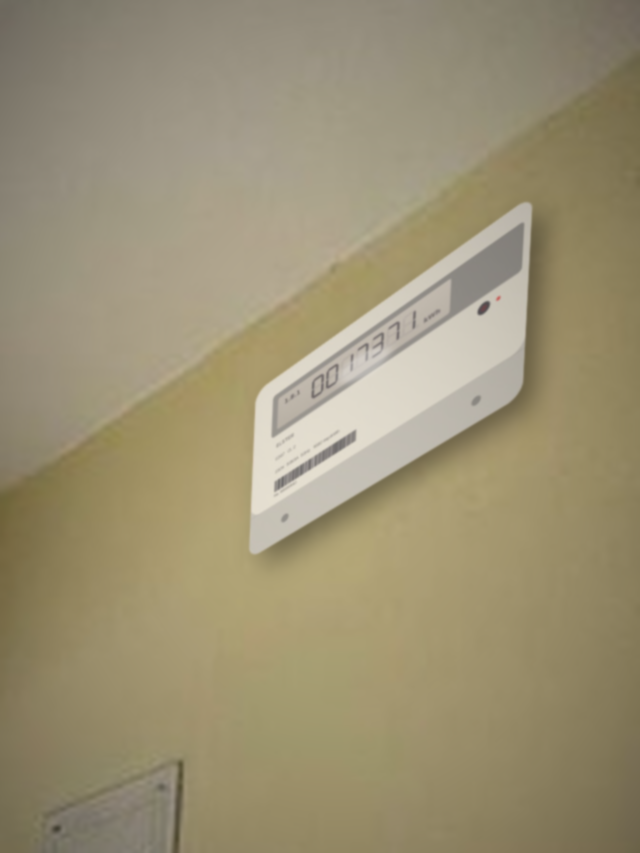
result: 17371 kWh
